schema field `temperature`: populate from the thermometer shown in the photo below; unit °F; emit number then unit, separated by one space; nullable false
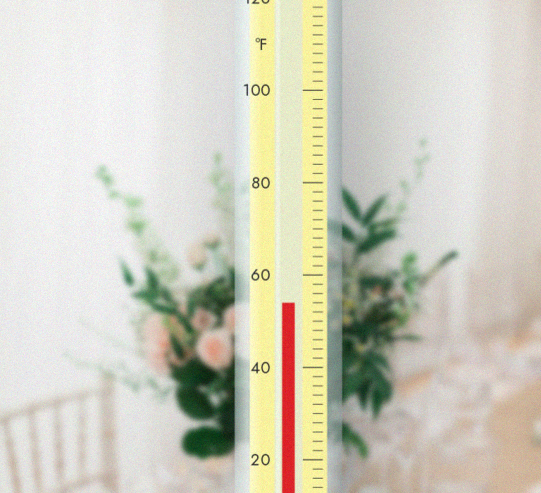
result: 54 °F
